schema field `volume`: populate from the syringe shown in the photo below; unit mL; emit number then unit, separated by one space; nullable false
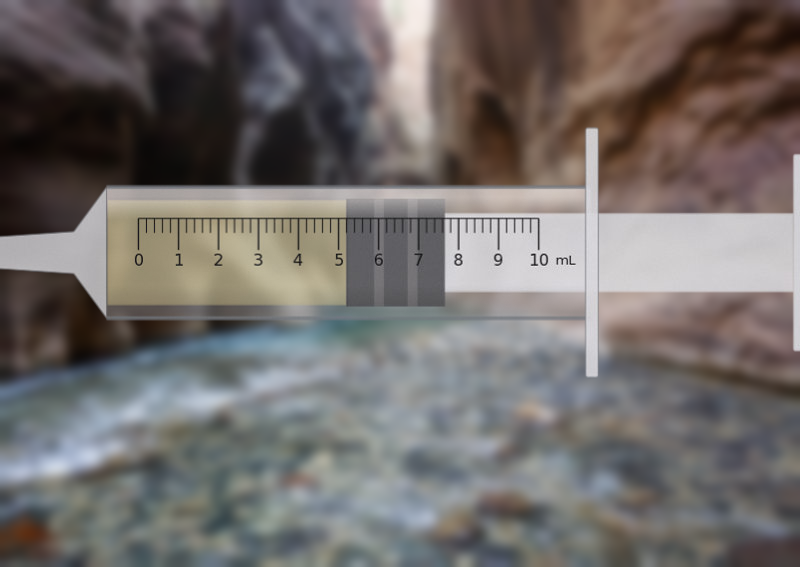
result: 5.2 mL
